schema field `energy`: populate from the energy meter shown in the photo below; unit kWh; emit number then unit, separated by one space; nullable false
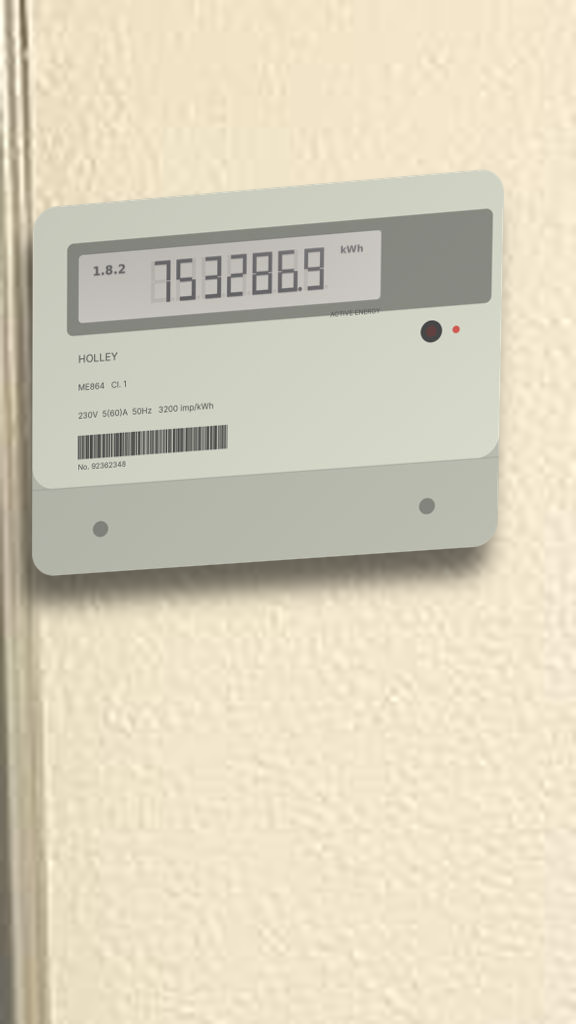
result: 753286.9 kWh
